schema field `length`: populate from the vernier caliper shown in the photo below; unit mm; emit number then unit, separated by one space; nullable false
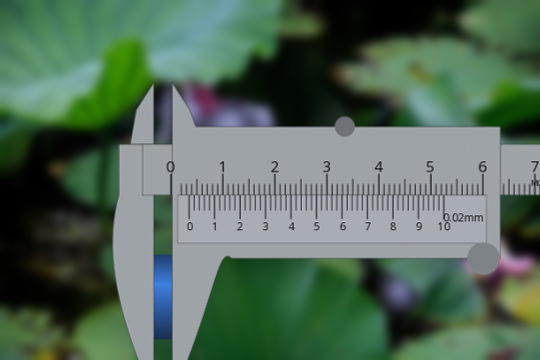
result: 3.5 mm
